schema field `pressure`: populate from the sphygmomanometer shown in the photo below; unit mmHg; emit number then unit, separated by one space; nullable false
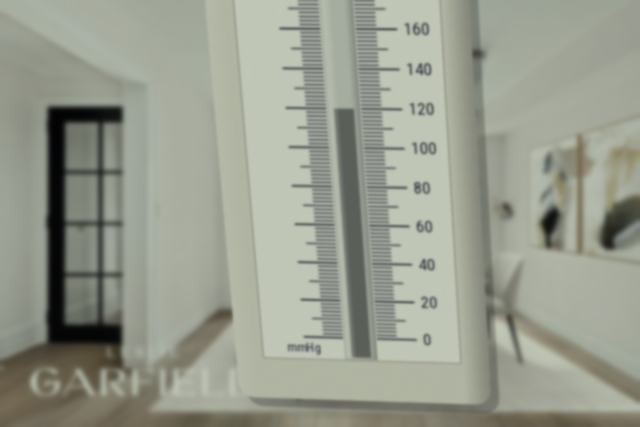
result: 120 mmHg
